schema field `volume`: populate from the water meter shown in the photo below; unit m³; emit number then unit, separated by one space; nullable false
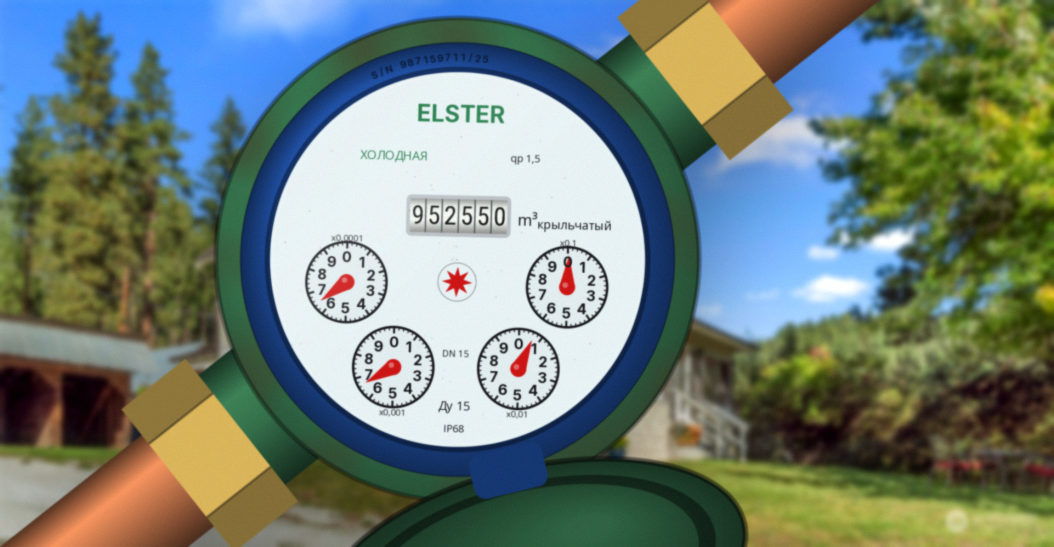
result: 952550.0066 m³
